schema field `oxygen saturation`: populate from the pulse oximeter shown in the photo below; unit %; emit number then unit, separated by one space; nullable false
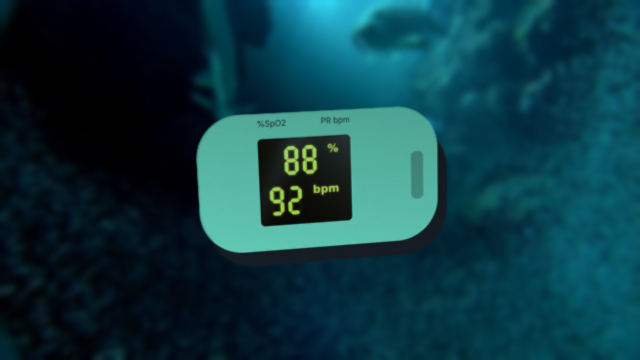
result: 88 %
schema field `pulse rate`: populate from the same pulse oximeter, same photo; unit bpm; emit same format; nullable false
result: 92 bpm
